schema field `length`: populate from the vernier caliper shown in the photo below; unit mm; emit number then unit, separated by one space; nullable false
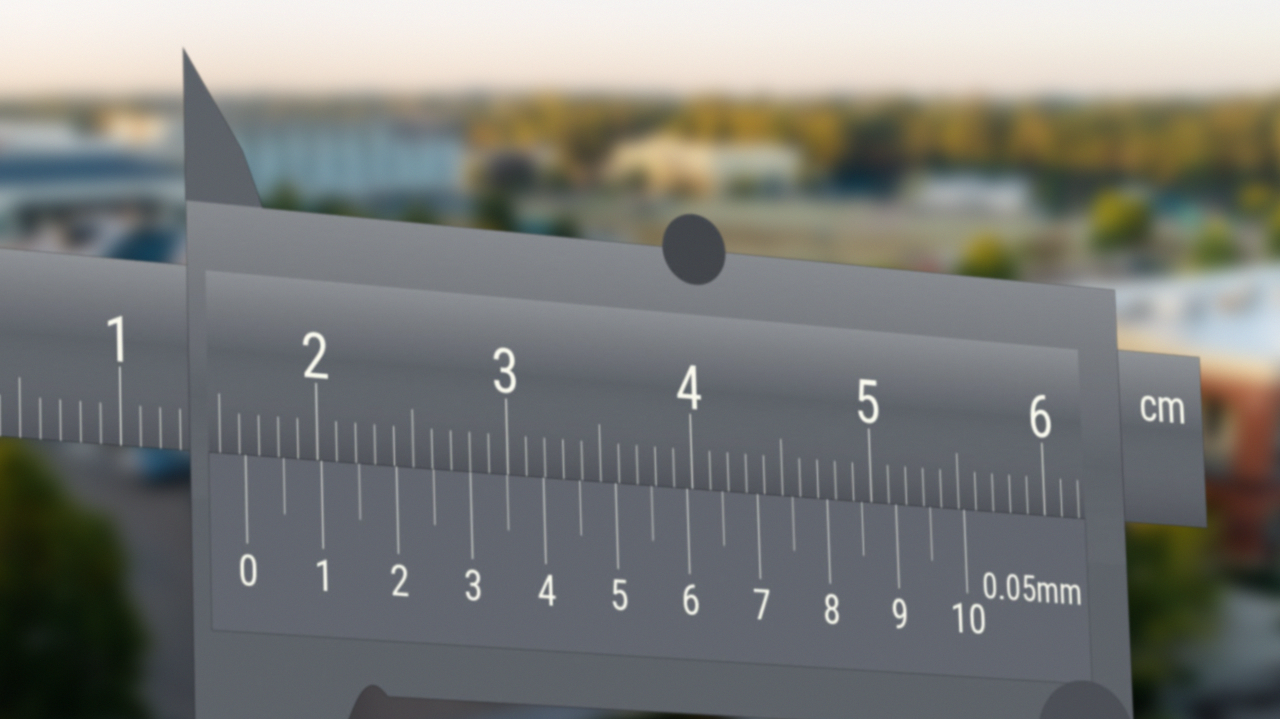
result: 16.3 mm
